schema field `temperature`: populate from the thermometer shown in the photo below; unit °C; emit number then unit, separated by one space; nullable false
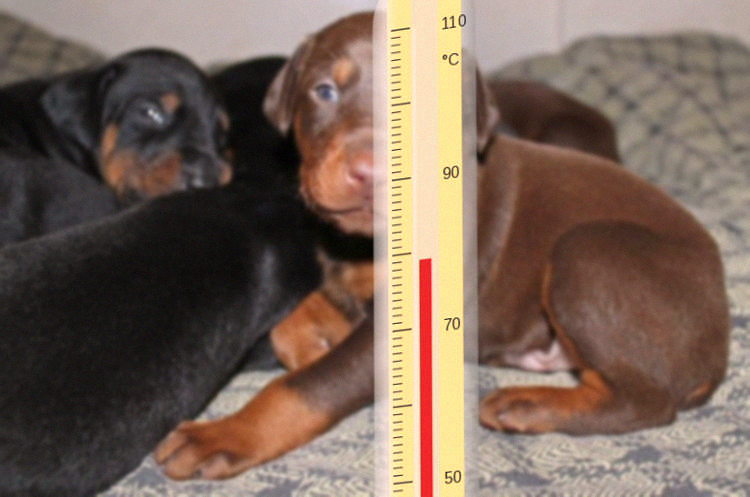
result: 79 °C
